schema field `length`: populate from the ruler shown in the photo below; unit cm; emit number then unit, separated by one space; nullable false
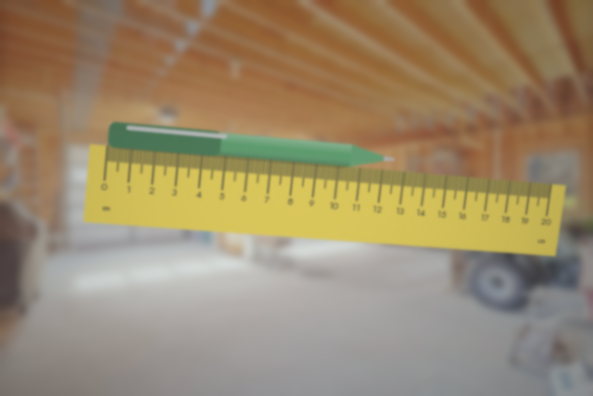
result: 12.5 cm
